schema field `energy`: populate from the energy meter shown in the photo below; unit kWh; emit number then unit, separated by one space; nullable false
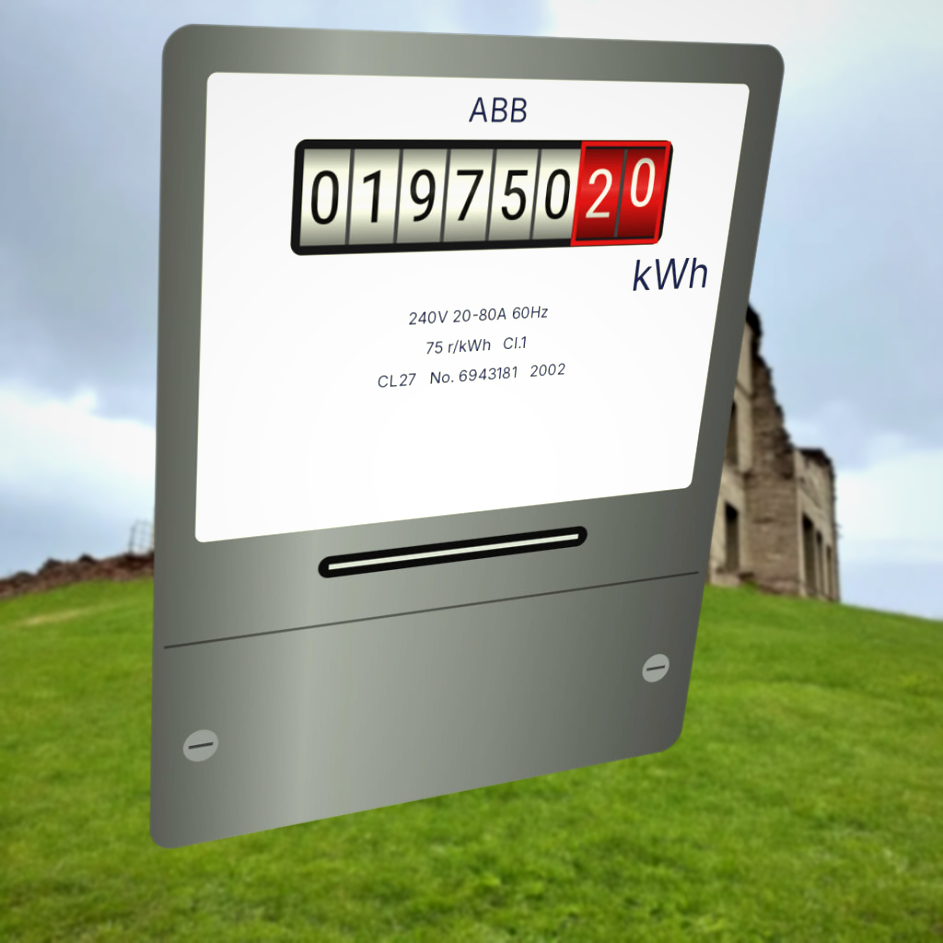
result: 19750.20 kWh
